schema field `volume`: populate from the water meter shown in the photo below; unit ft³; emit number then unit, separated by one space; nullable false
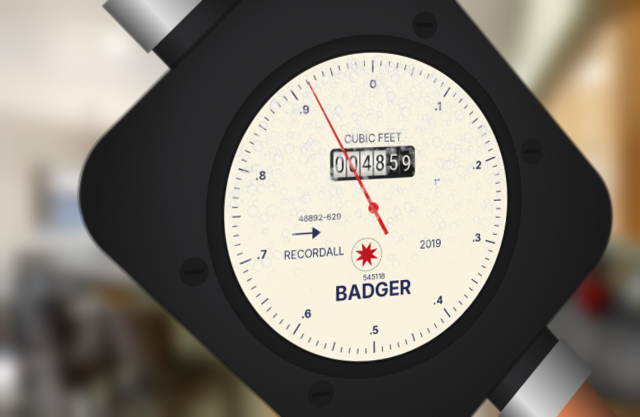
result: 4858.92 ft³
